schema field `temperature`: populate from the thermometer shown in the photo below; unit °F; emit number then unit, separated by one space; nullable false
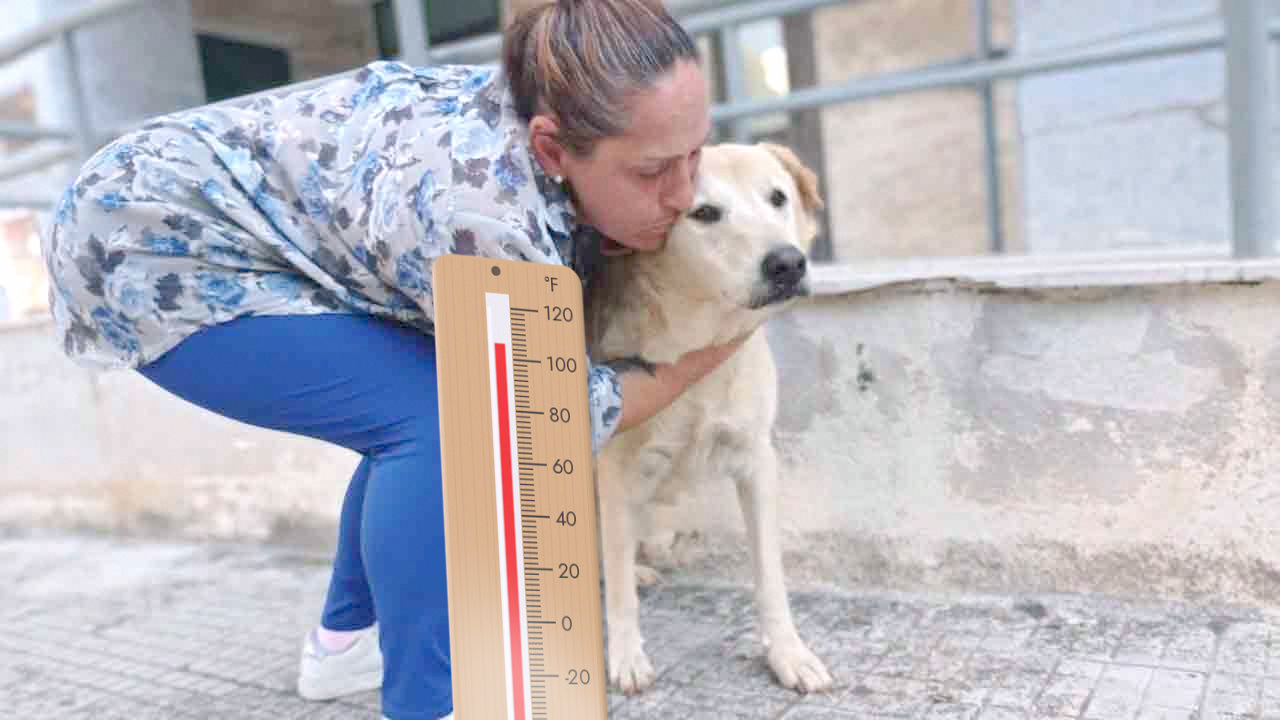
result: 106 °F
